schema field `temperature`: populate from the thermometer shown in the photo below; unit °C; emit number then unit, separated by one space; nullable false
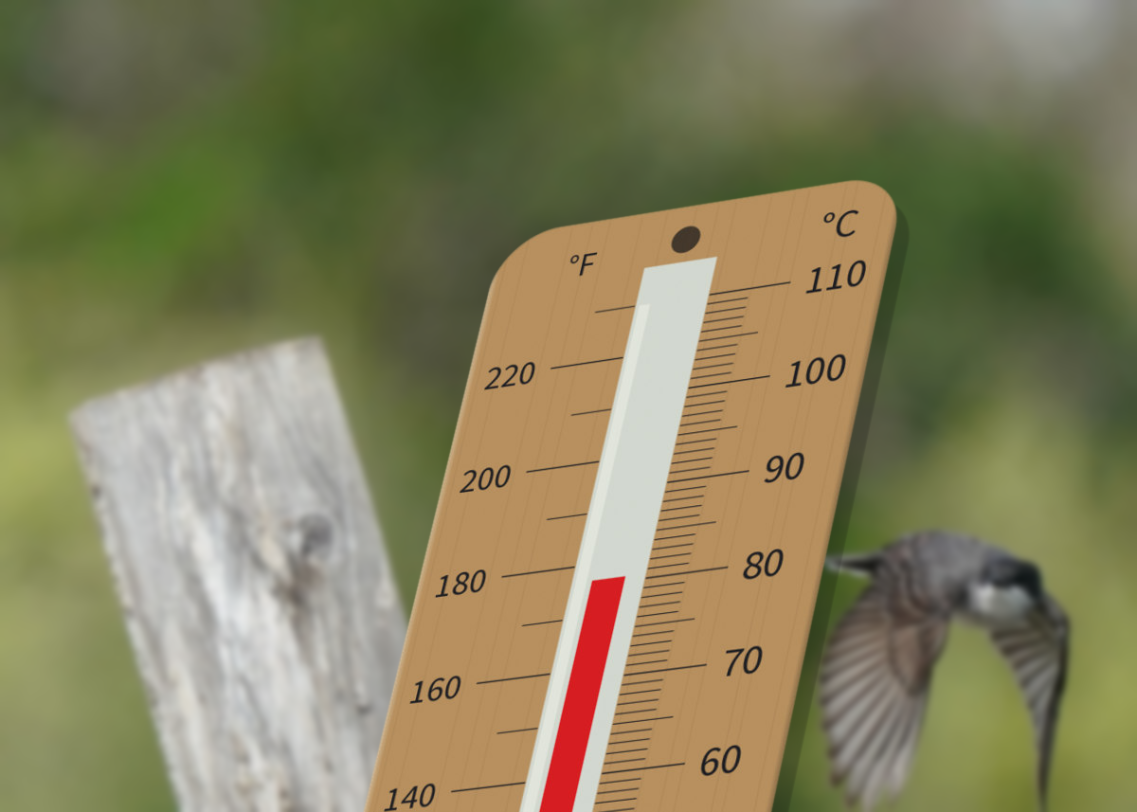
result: 80.5 °C
